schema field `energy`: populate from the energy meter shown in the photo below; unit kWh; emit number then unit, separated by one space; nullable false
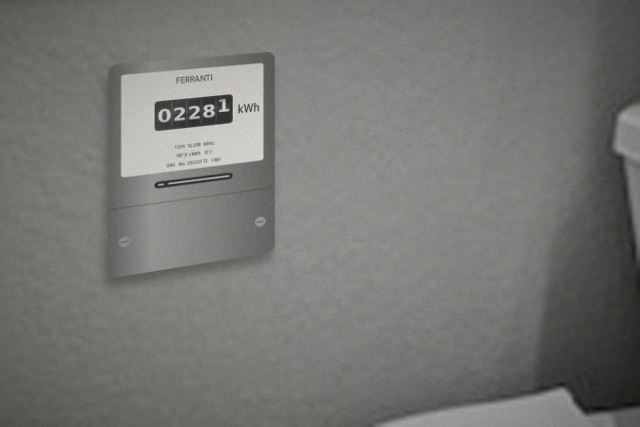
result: 2281 kWh
